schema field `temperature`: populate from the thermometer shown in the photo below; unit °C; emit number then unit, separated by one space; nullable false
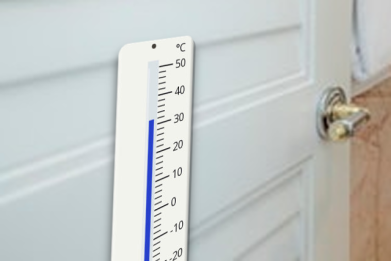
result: 32 °C
